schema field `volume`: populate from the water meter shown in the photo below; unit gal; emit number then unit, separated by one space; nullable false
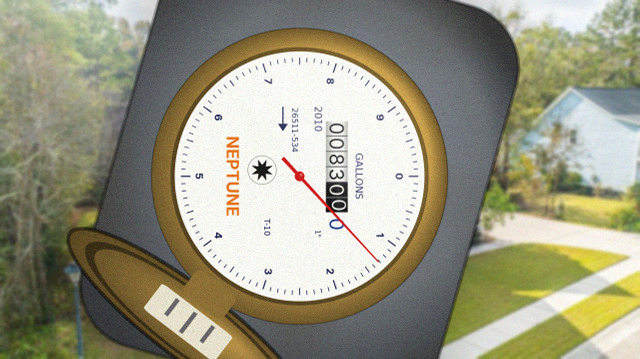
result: 83001.3 gal
